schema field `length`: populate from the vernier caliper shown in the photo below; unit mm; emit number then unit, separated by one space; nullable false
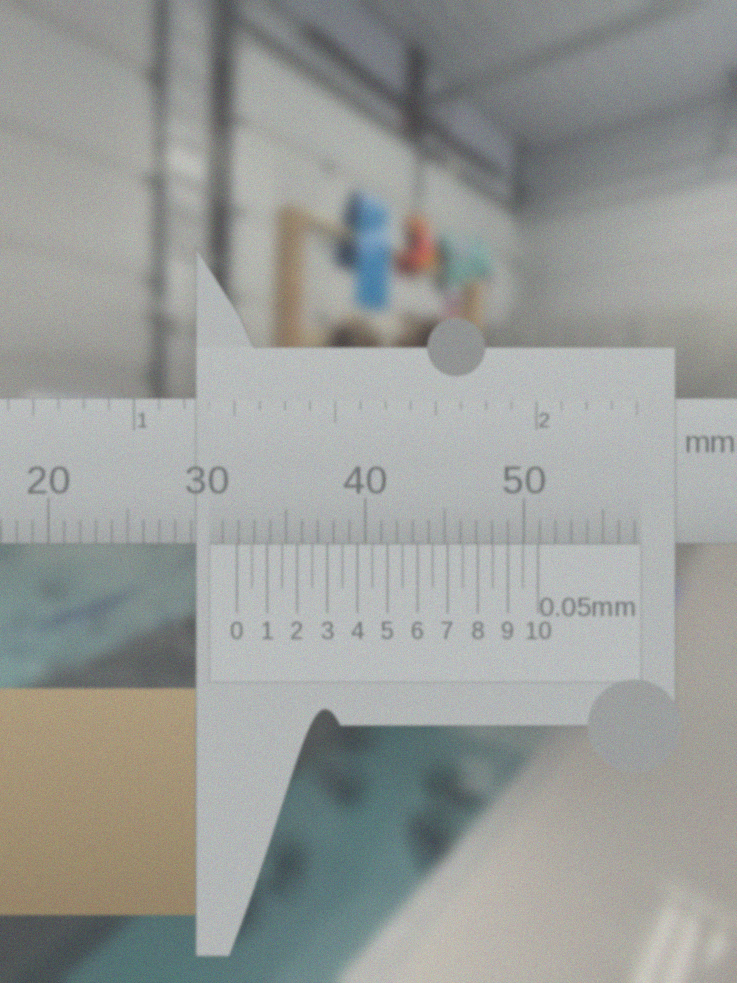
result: 31.9 mm
